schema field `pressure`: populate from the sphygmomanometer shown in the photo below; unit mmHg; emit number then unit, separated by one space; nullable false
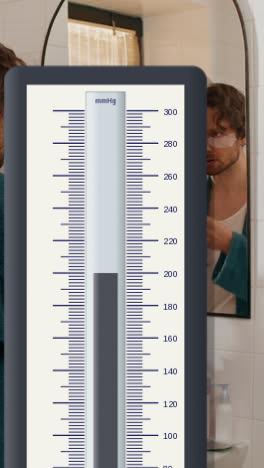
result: 200 mmHg
